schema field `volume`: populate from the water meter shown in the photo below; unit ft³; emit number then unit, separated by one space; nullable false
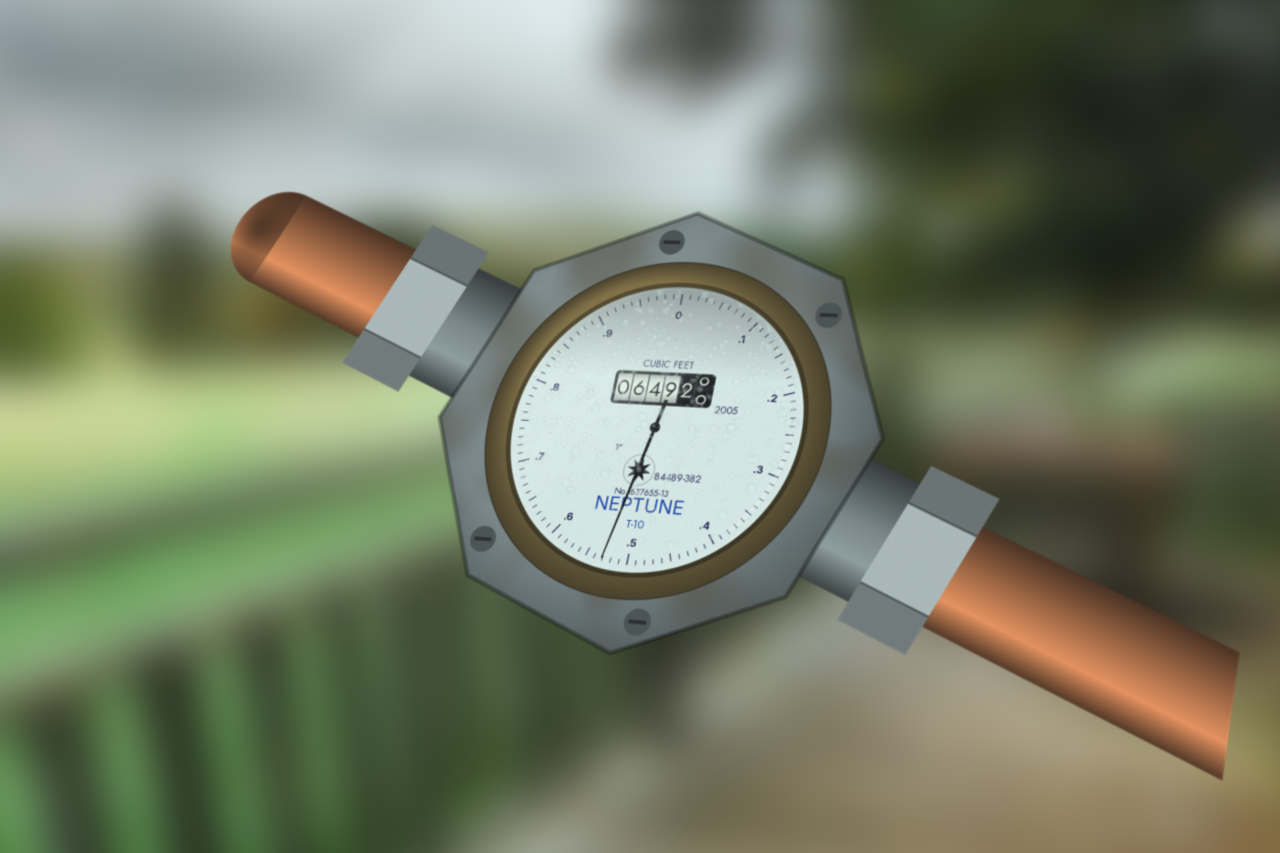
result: 64928.53 ft³
